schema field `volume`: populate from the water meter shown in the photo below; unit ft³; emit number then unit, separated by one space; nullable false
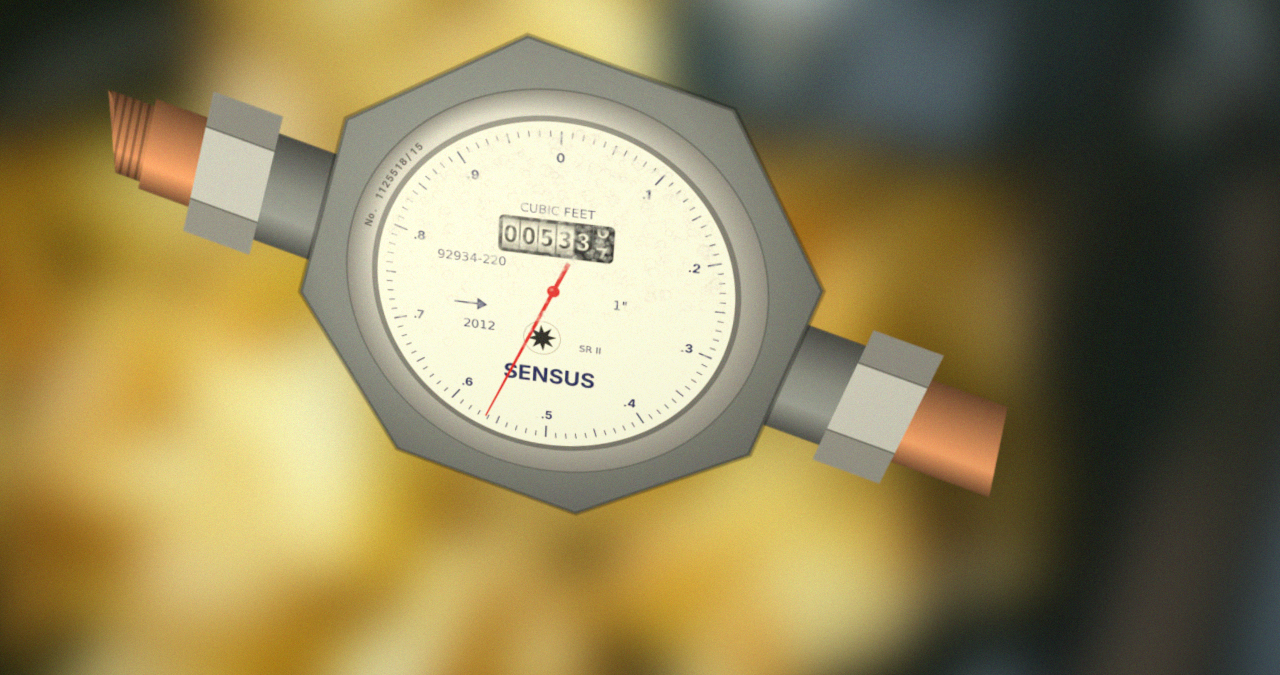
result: 5336.56 ft³
